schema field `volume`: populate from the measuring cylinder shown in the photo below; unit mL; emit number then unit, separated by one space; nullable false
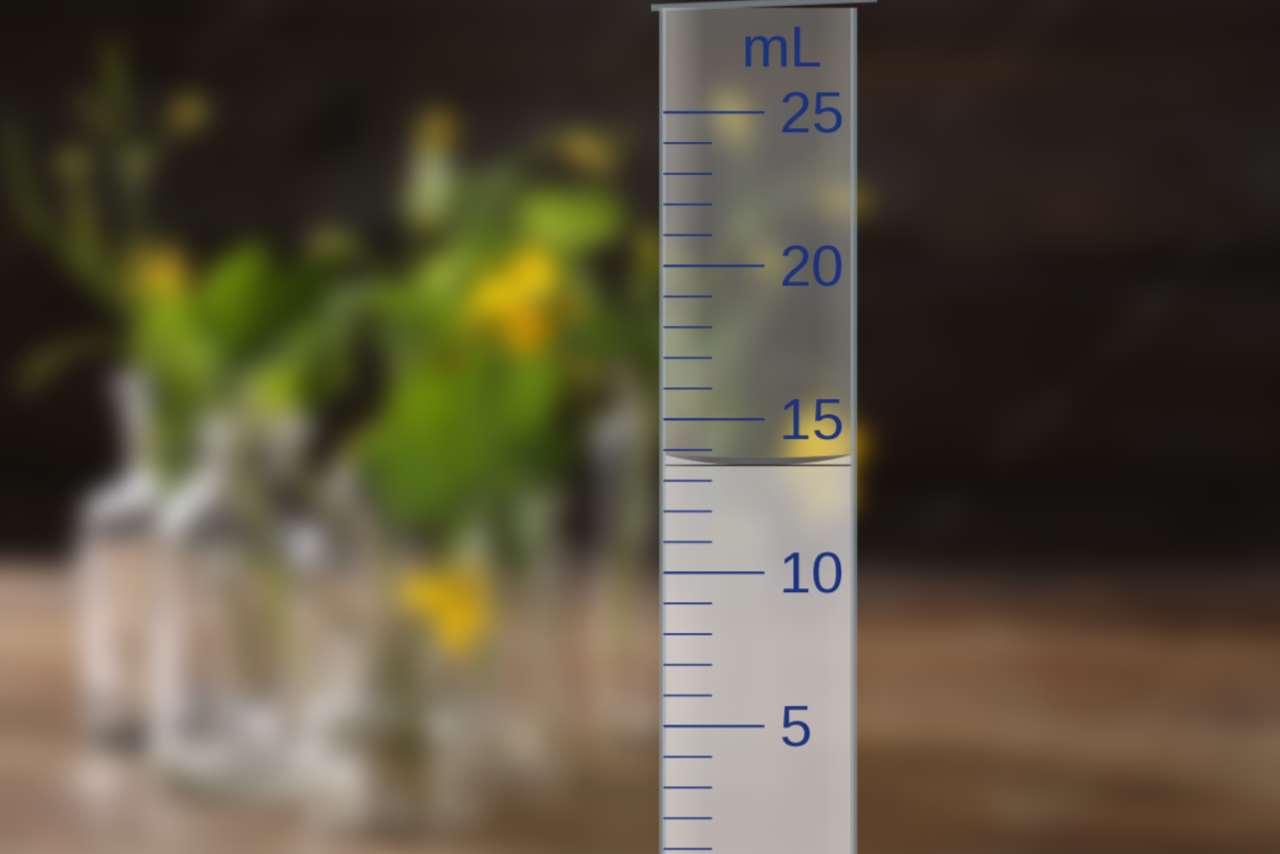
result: 13.5 mL
